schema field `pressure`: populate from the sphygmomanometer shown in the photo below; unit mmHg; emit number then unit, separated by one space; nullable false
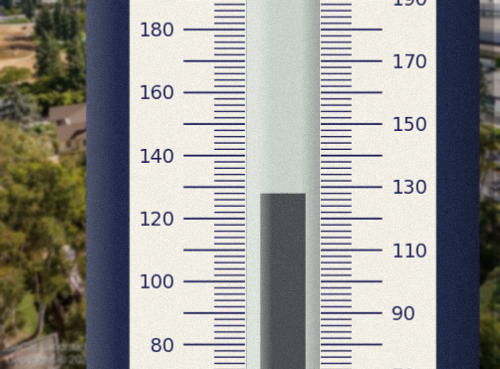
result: 128 mmHg
